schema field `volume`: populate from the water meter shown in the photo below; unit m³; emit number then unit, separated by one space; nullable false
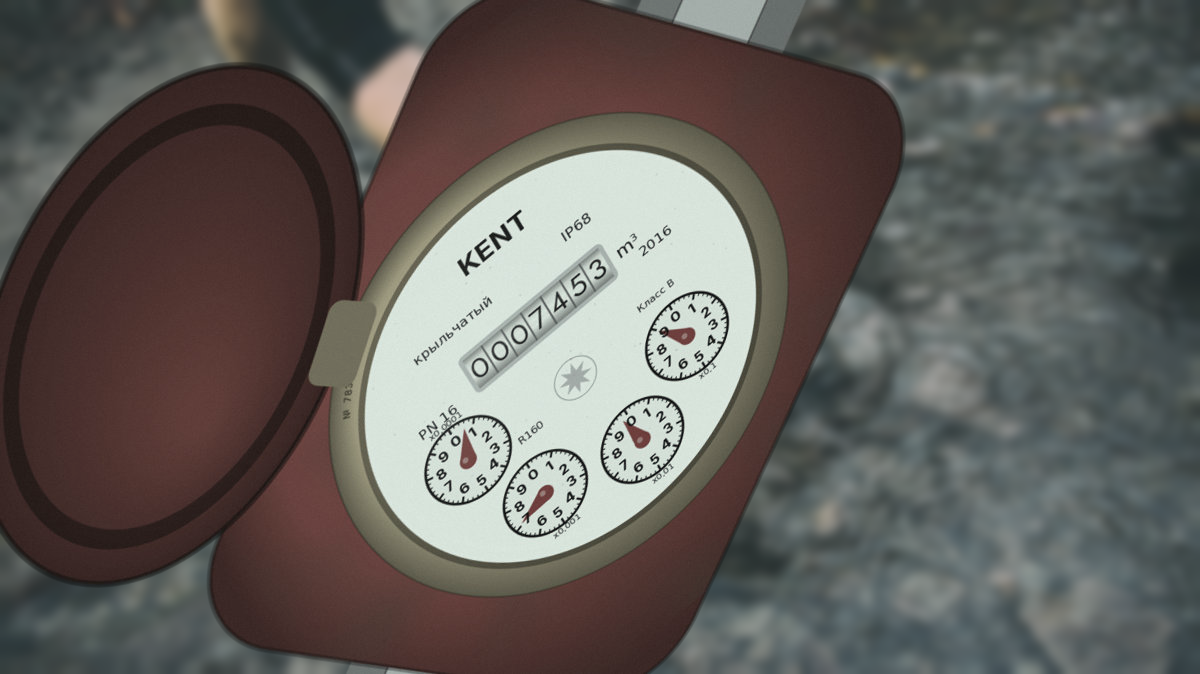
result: 7453.8970 m³
